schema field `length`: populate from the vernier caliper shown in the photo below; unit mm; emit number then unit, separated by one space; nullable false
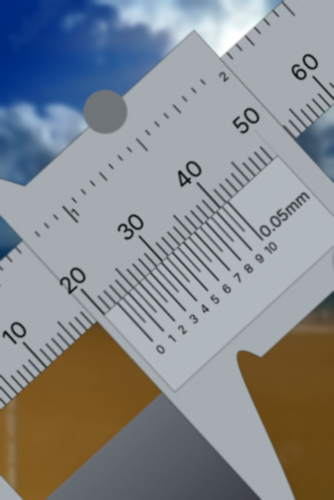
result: 22.2 mm
